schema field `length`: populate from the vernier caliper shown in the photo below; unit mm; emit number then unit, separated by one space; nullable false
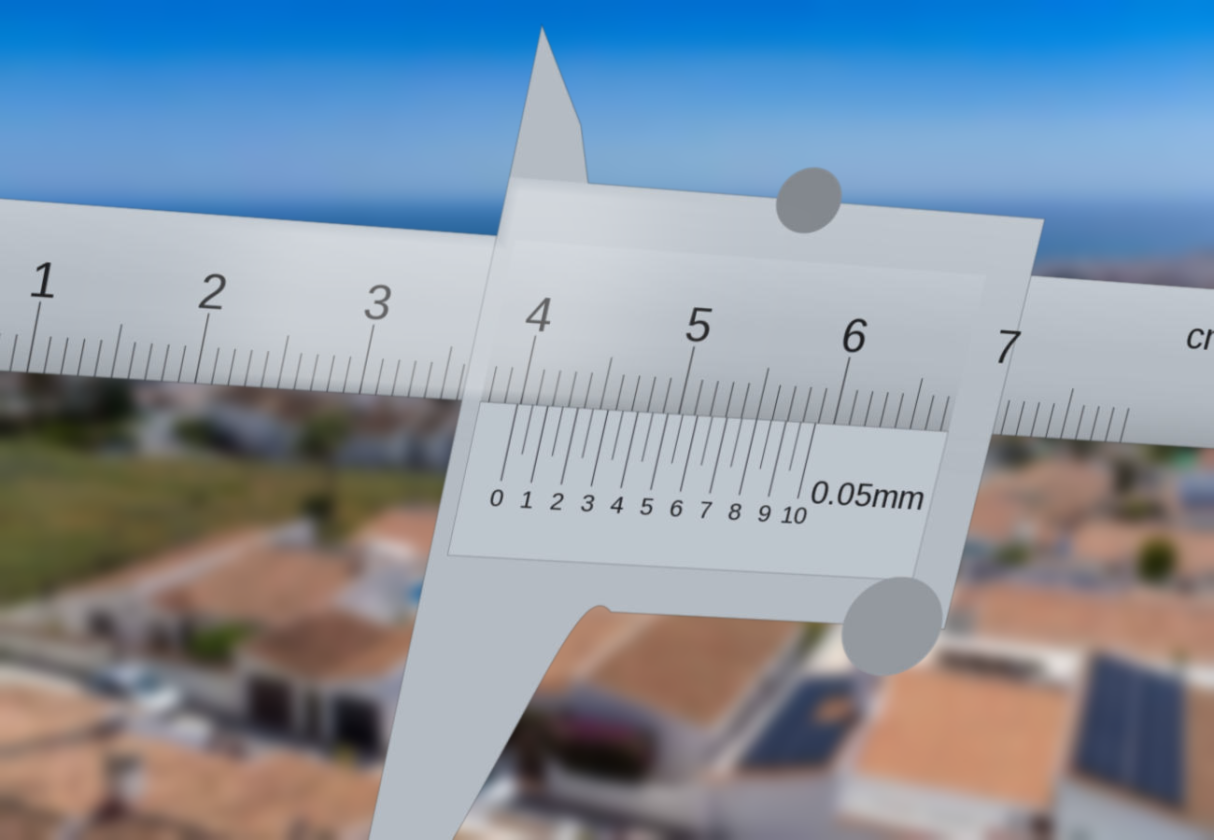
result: 39.8 mm
